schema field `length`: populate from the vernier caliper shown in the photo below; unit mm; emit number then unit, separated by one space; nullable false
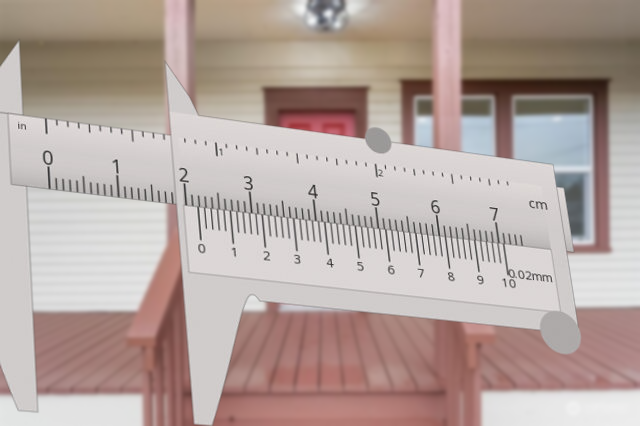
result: 21.8 mm
